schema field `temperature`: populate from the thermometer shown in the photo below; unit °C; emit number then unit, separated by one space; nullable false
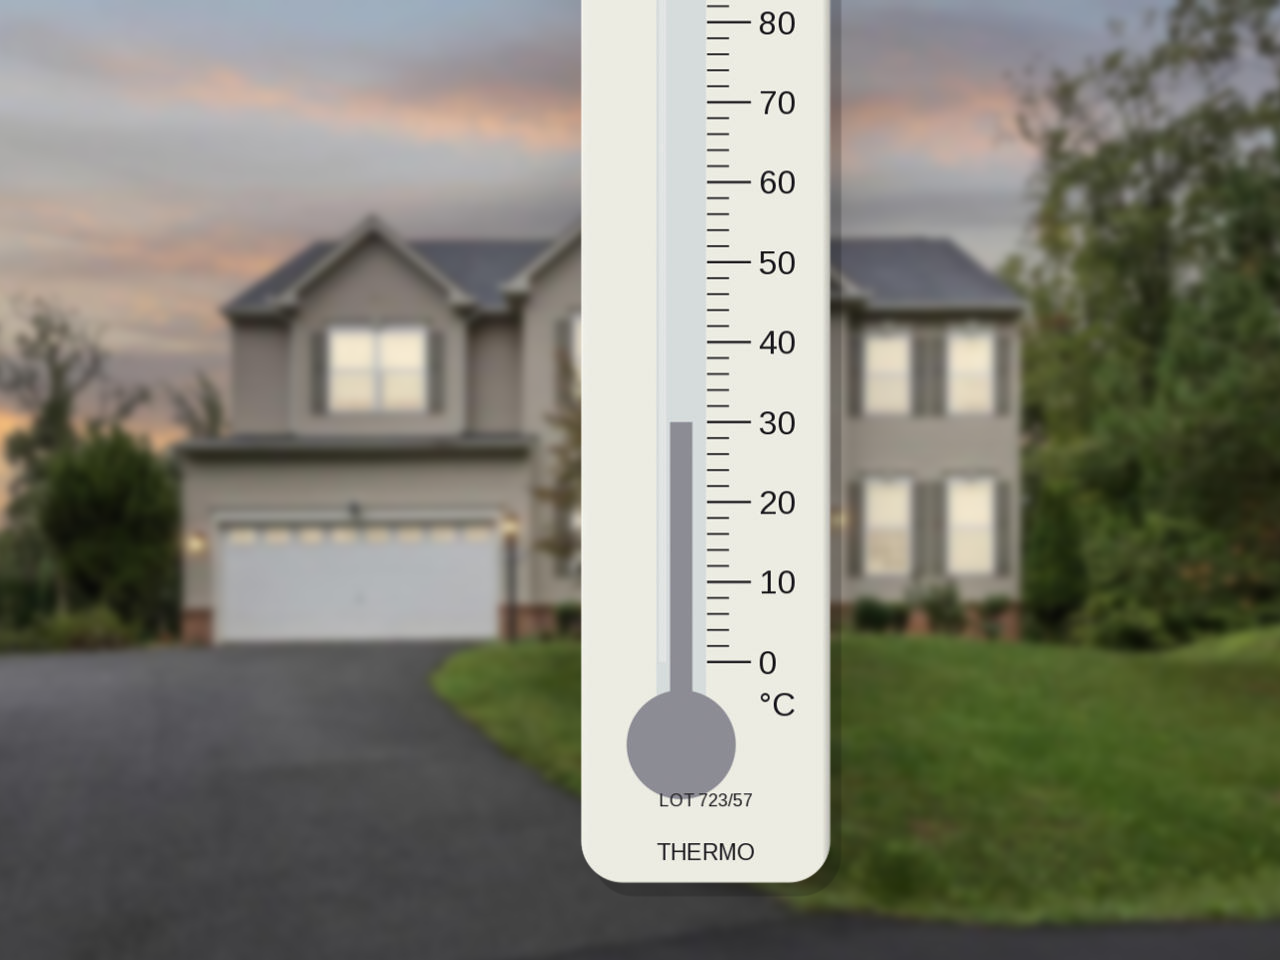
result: 30 °C
